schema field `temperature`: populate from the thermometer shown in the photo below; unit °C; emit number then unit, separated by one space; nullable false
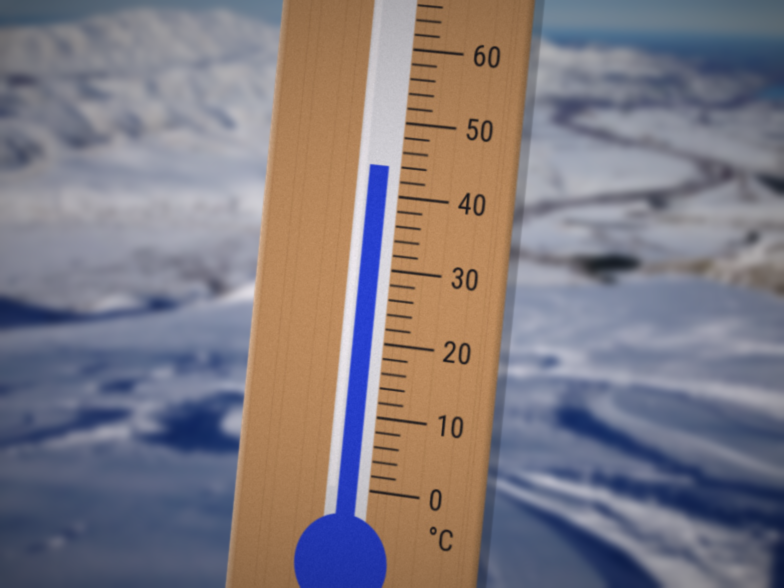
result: 44 °C
